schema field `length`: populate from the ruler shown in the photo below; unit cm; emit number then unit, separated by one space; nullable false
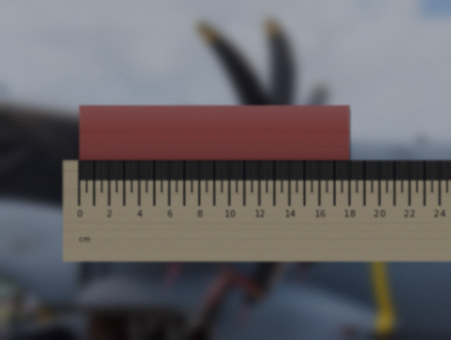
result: 18 cm
